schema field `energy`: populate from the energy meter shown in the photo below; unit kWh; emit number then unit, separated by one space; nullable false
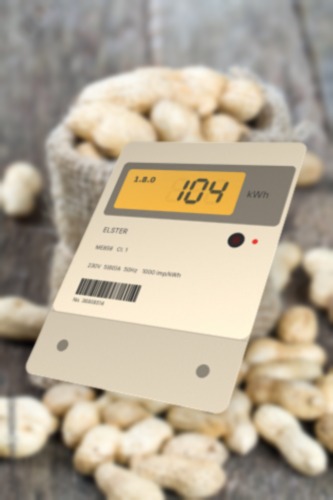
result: 104 kWh
